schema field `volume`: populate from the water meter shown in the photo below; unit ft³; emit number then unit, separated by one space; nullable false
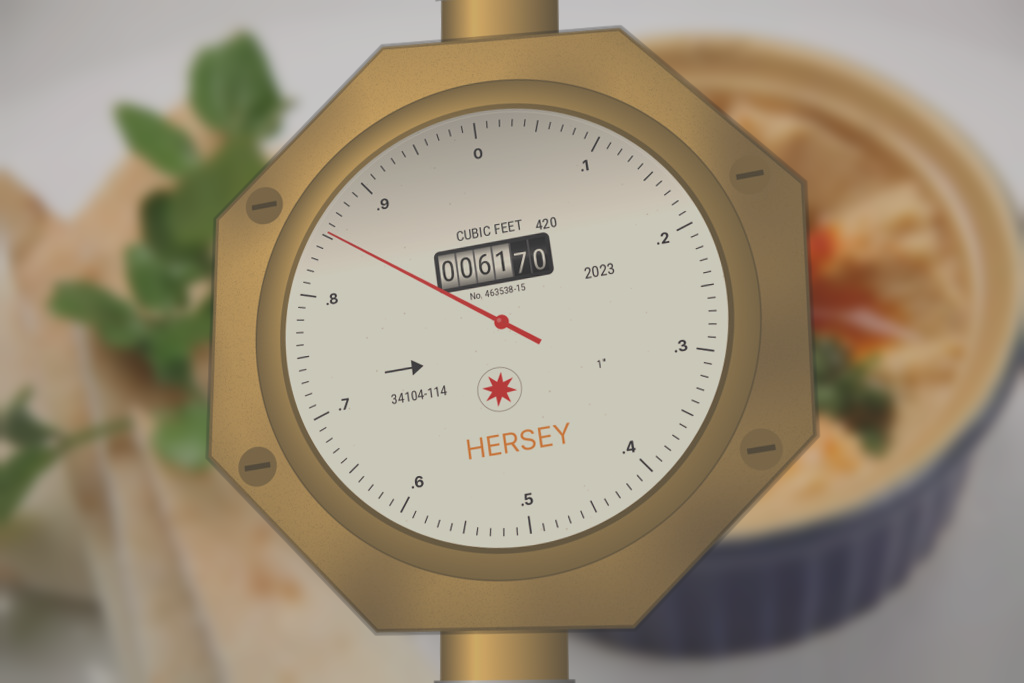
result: 6169.85 ft³
